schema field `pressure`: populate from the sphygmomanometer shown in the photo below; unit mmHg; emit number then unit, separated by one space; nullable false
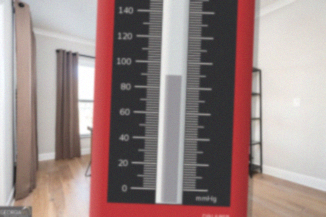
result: 90 mmHg
